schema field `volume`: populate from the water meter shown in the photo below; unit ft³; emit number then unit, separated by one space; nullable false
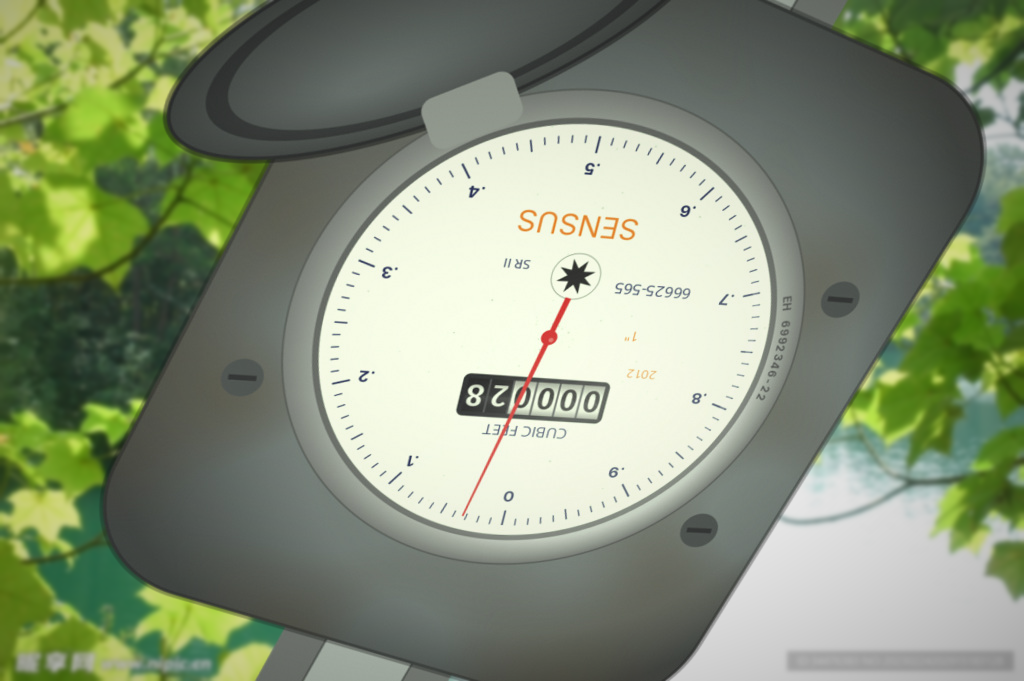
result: 28.03 ft³
